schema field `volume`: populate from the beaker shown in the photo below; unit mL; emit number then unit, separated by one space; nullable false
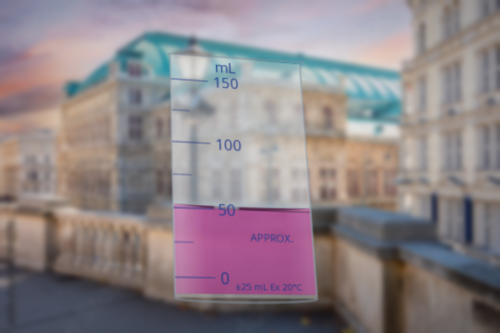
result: 50 mL
